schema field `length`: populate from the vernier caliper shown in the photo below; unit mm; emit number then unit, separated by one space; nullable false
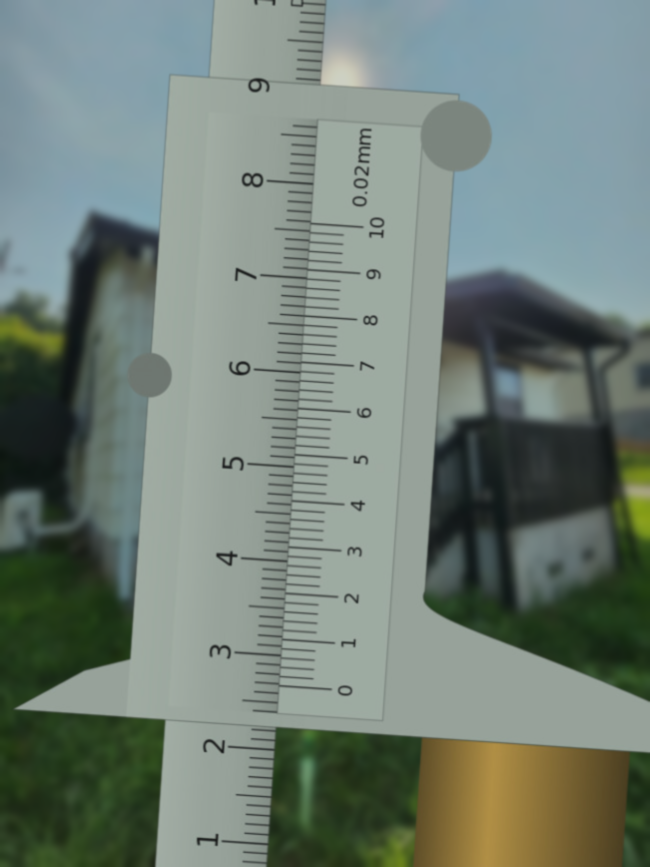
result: 26.8 mm
